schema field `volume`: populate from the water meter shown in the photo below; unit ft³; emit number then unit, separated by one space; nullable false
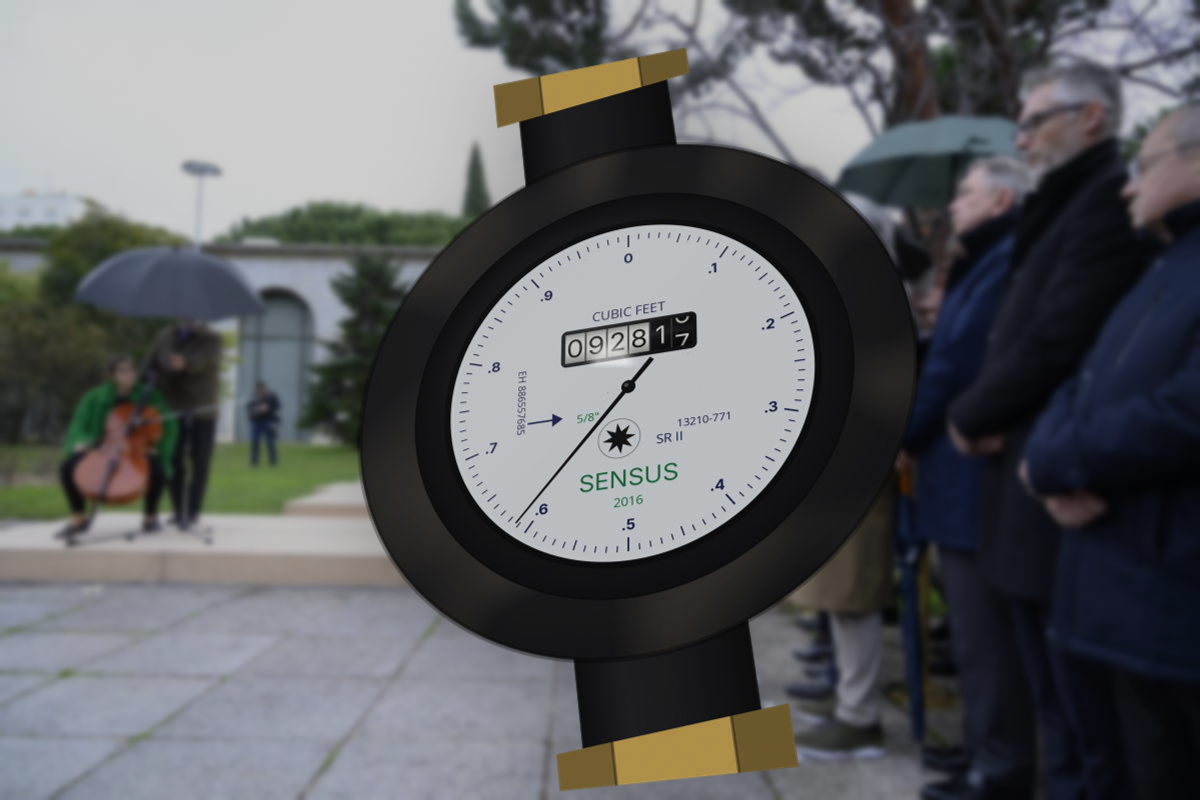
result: 92816.61 ft³
